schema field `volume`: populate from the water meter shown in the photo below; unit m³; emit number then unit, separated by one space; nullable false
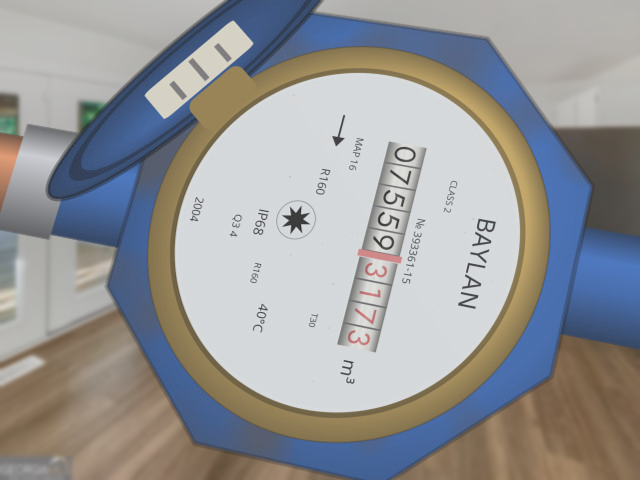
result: 7559.3173 m³
